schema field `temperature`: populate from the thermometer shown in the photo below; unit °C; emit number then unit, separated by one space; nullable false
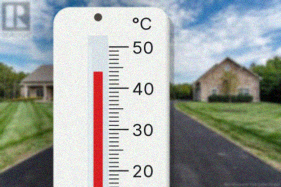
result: 44 °C
